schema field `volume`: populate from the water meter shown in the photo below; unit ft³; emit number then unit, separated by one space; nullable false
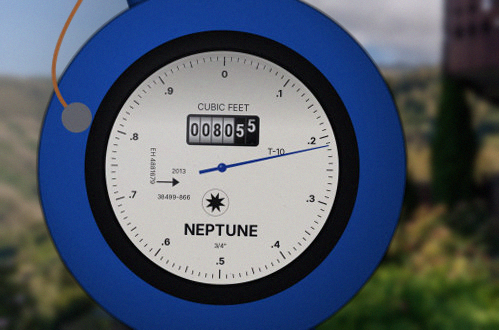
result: 8055.21 ft³
